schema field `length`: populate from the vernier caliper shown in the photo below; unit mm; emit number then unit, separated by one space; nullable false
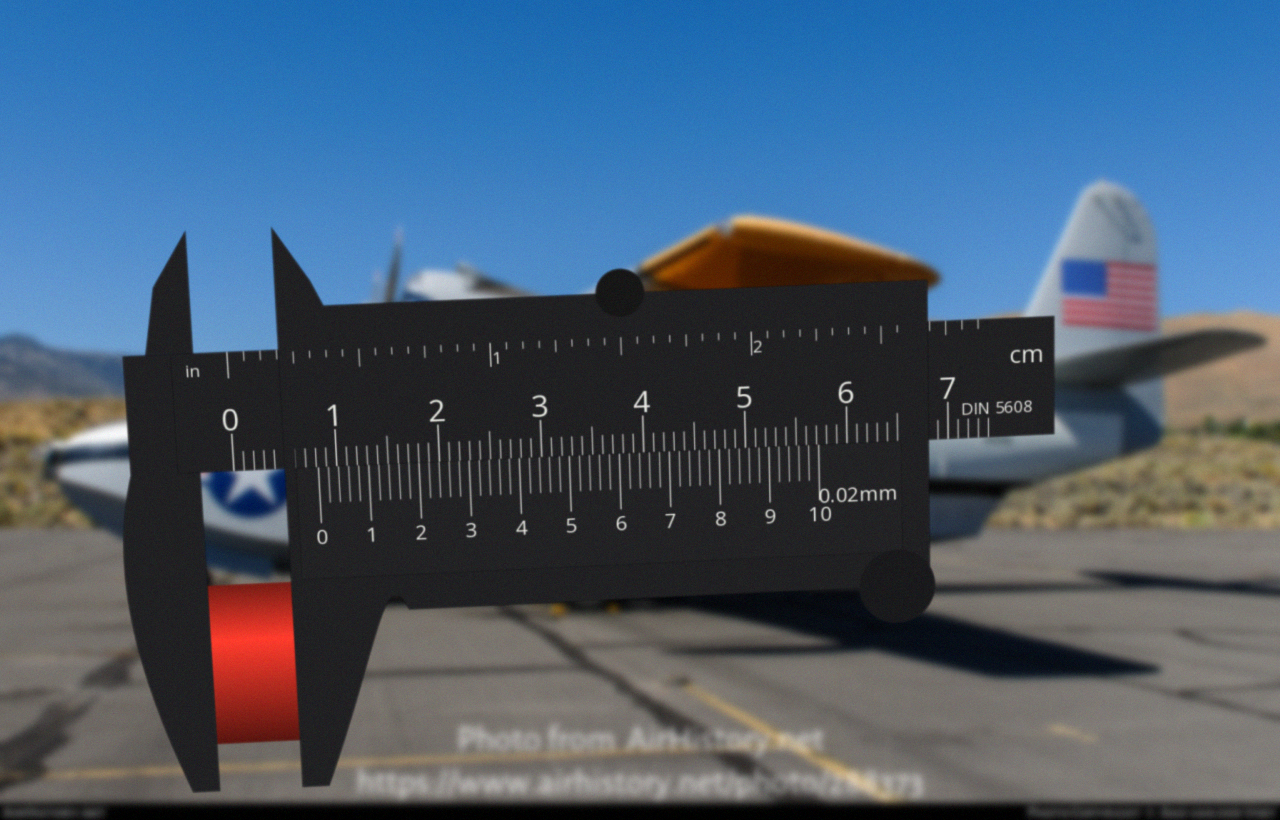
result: 8.2 mm
